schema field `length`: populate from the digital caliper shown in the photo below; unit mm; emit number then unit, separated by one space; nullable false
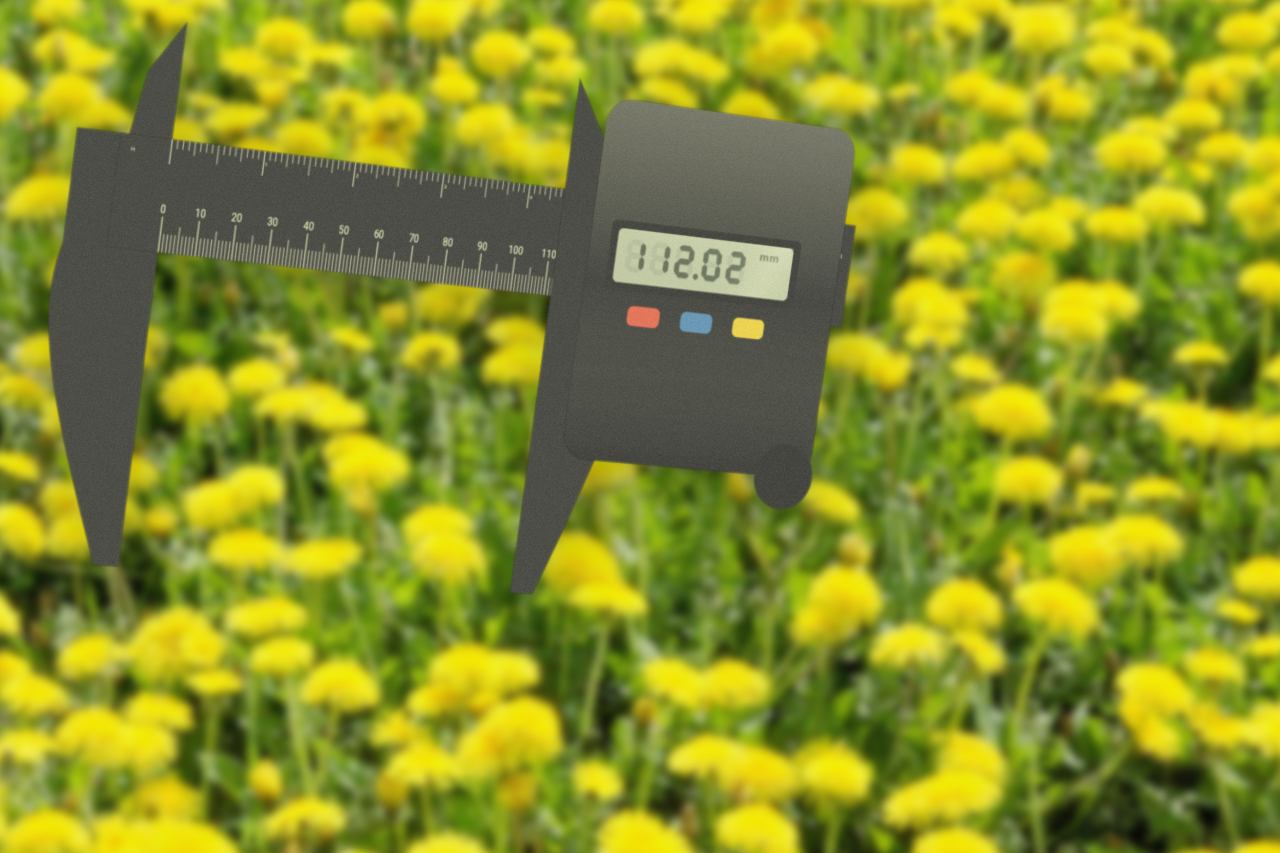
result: 112.02 mm
